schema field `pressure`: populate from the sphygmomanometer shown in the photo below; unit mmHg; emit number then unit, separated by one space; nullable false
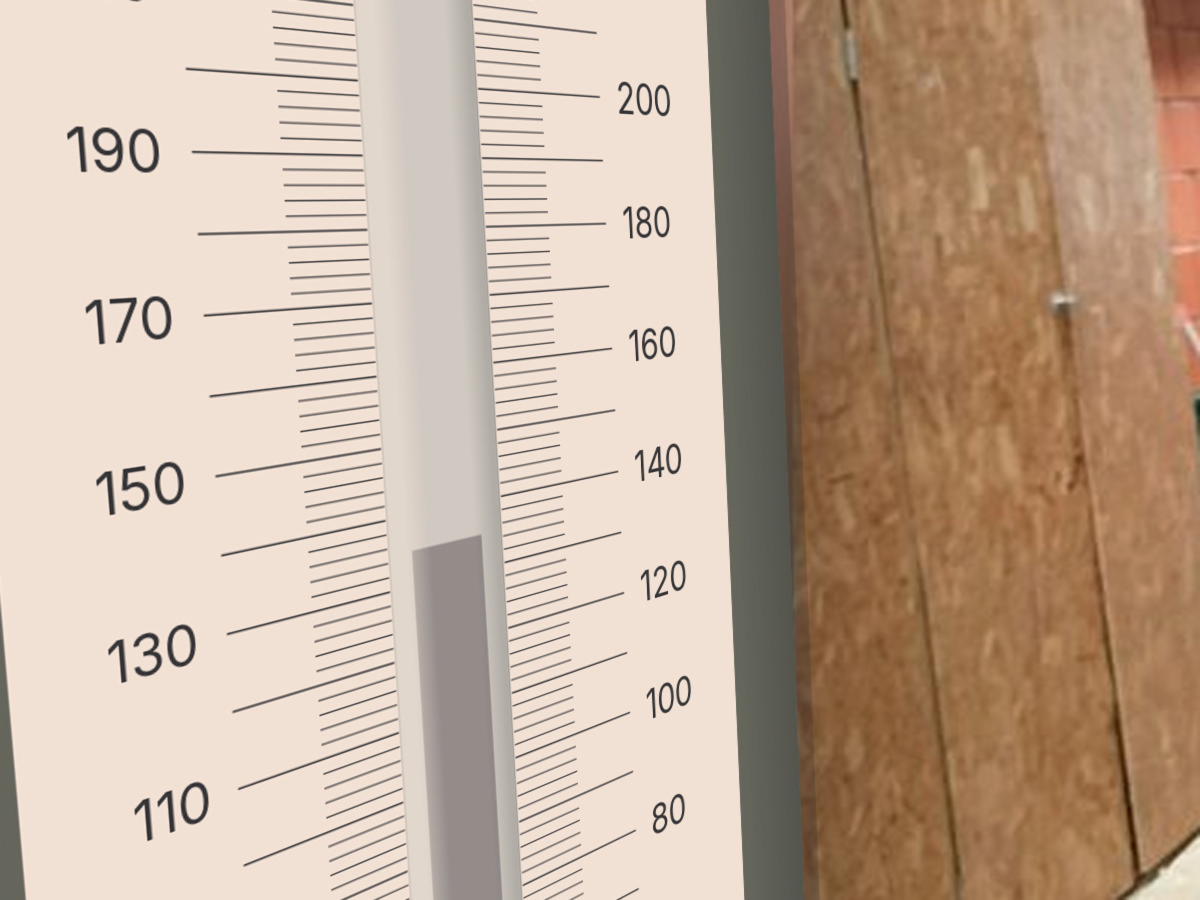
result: 135 mmHg
